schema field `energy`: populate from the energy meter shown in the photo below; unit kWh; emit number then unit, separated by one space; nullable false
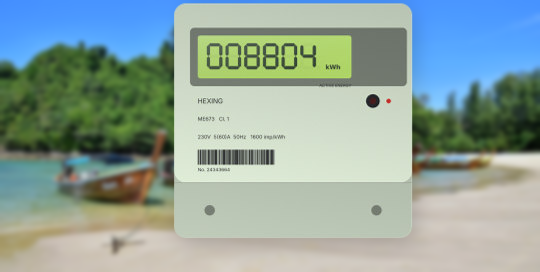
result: 8804 kWh
